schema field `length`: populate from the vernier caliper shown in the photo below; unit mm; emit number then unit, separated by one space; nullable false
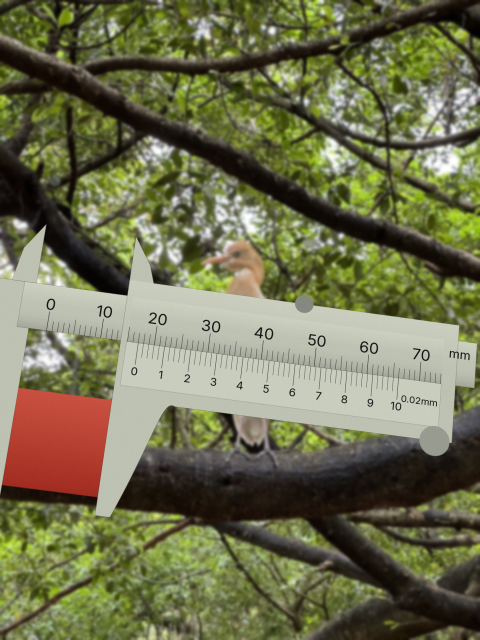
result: 17.0 mm
